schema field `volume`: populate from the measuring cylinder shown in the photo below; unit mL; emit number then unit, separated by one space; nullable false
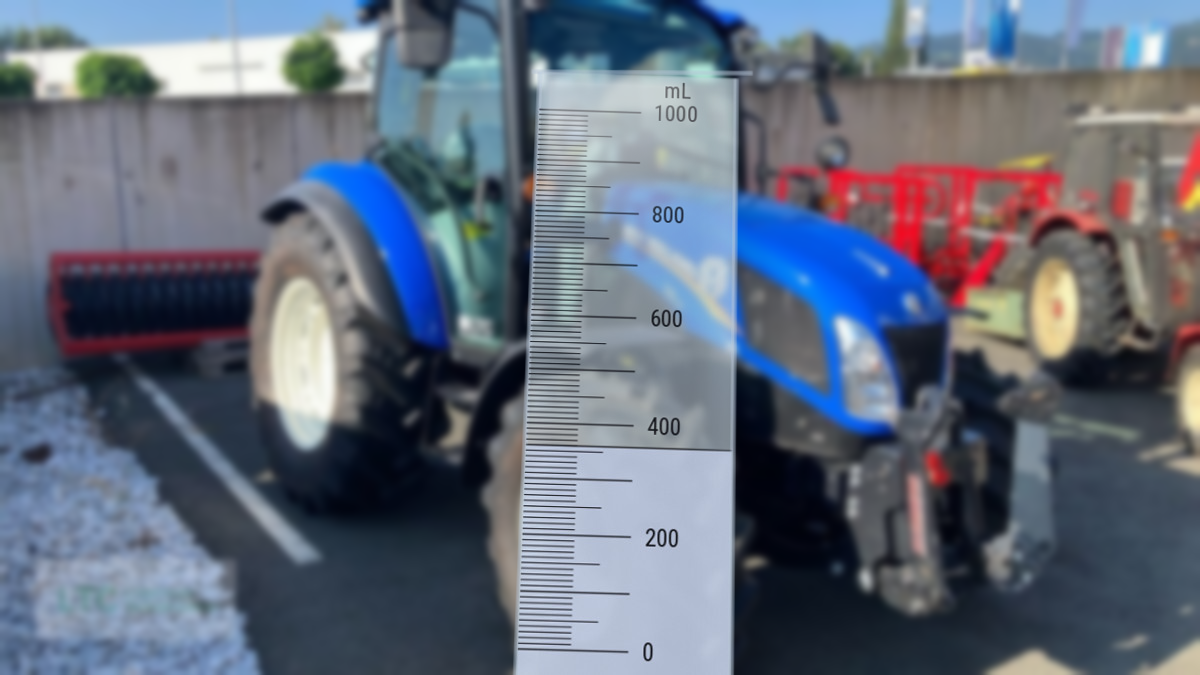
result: 360 mL
